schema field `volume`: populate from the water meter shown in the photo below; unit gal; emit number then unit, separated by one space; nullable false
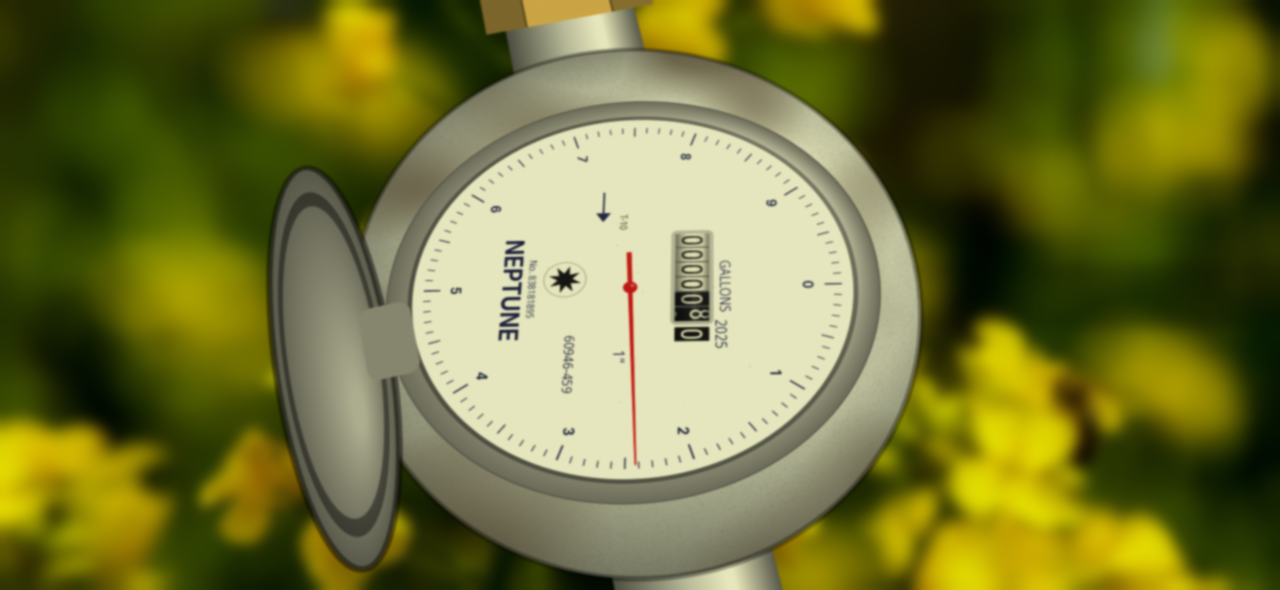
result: 82.4 gal
